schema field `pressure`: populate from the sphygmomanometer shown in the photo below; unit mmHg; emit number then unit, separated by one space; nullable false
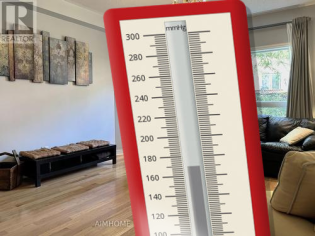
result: 170 mmHg
